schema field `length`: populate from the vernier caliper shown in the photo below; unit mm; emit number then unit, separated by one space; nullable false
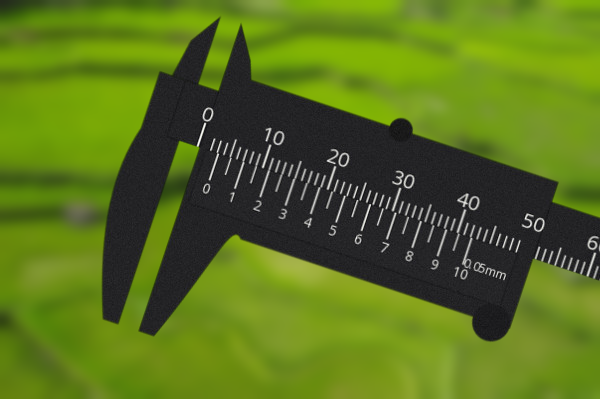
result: 3.2 mm
